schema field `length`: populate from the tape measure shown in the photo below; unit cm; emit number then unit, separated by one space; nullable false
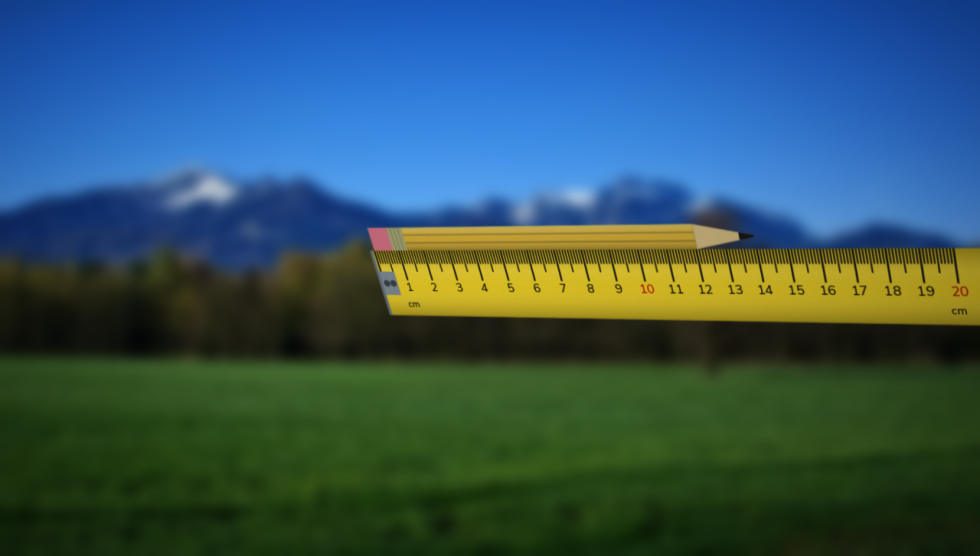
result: 14 cm
